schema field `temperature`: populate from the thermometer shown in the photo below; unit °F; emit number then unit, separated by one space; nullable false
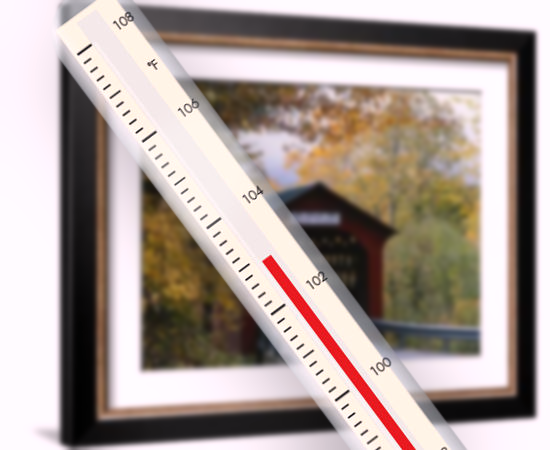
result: 102.9 °F
